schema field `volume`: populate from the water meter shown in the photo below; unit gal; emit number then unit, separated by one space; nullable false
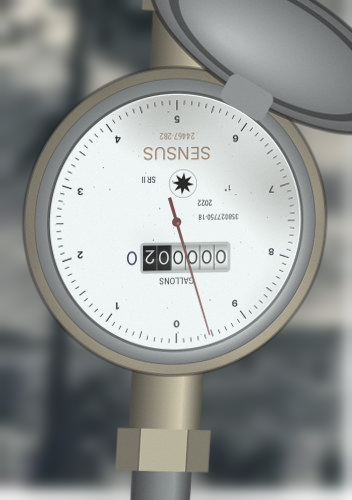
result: 19.5 gal
